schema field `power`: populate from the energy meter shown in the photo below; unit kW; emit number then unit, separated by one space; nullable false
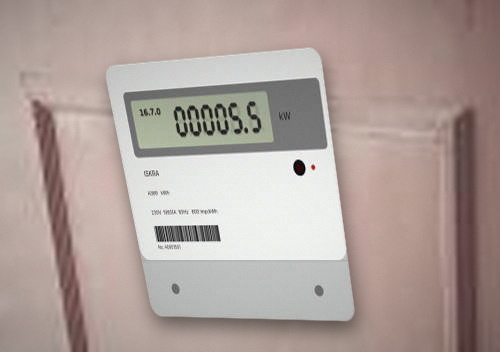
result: 5.5 kW
